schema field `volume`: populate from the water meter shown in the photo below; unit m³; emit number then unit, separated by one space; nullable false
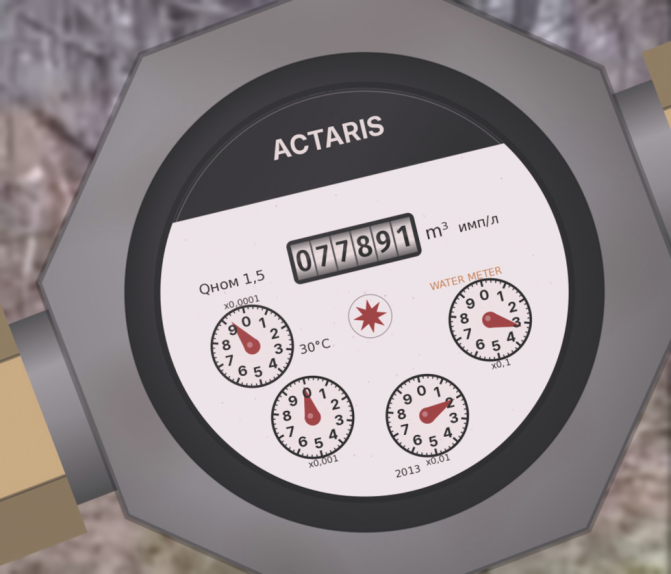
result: 77891.3199 m³
